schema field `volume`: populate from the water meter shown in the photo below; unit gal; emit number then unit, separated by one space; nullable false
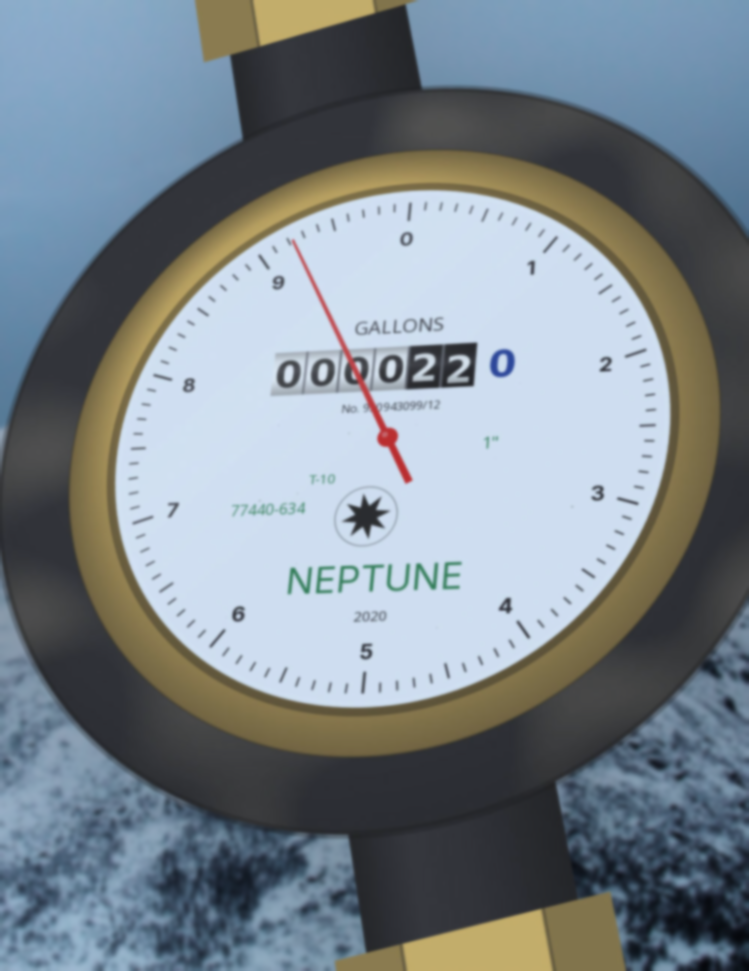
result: 219.2 gal
